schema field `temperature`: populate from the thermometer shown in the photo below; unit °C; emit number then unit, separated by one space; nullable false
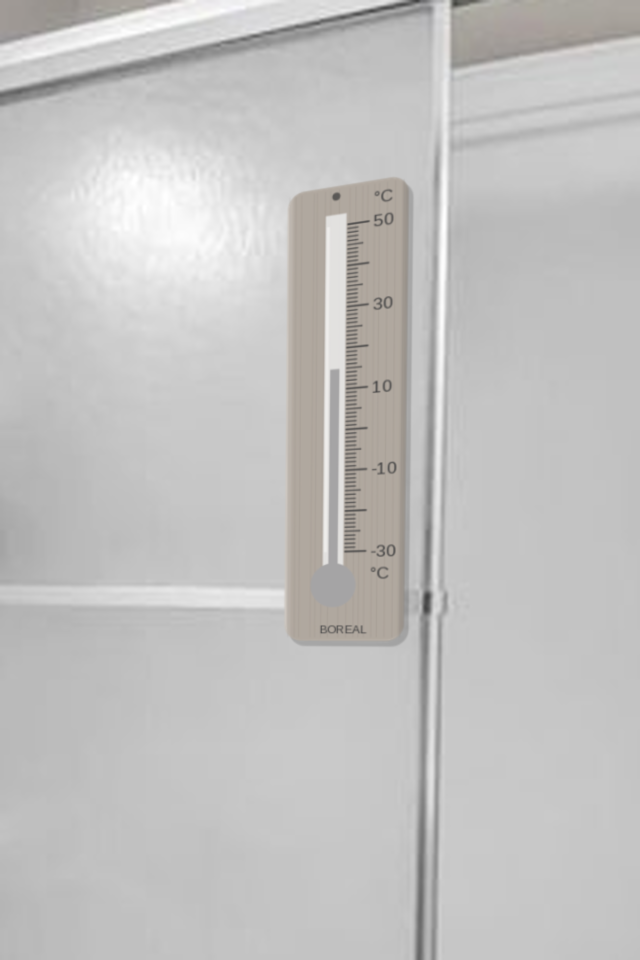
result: 15 °C
